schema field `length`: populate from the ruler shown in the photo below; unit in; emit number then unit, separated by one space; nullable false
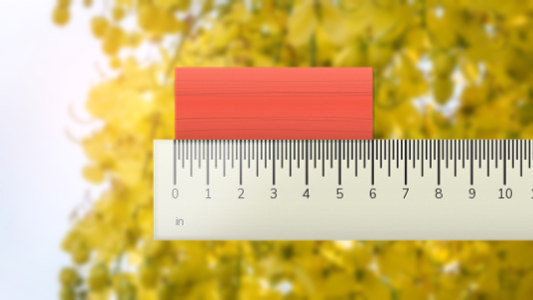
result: 6 in
